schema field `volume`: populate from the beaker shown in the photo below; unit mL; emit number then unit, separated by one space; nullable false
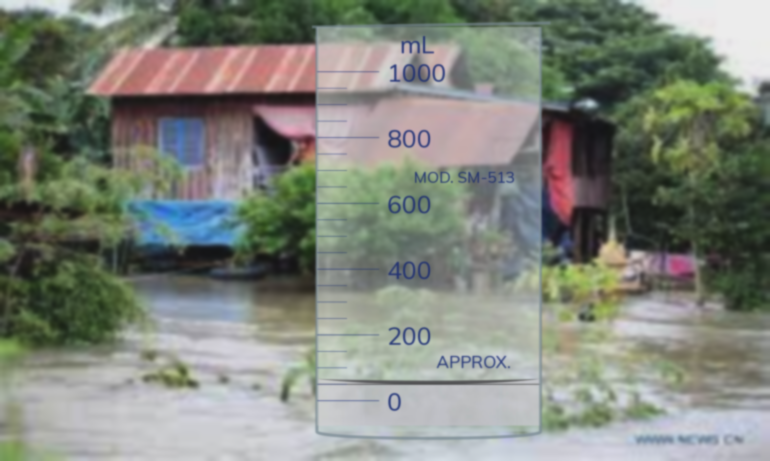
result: 50 mL
